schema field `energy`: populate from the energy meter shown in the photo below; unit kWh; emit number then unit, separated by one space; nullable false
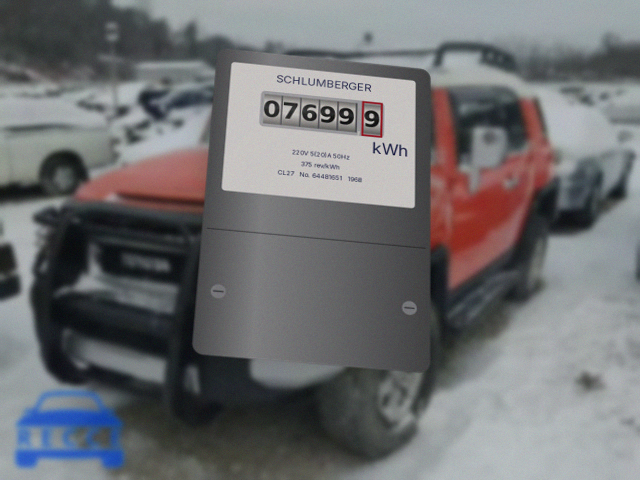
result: 7699.9 kWh
